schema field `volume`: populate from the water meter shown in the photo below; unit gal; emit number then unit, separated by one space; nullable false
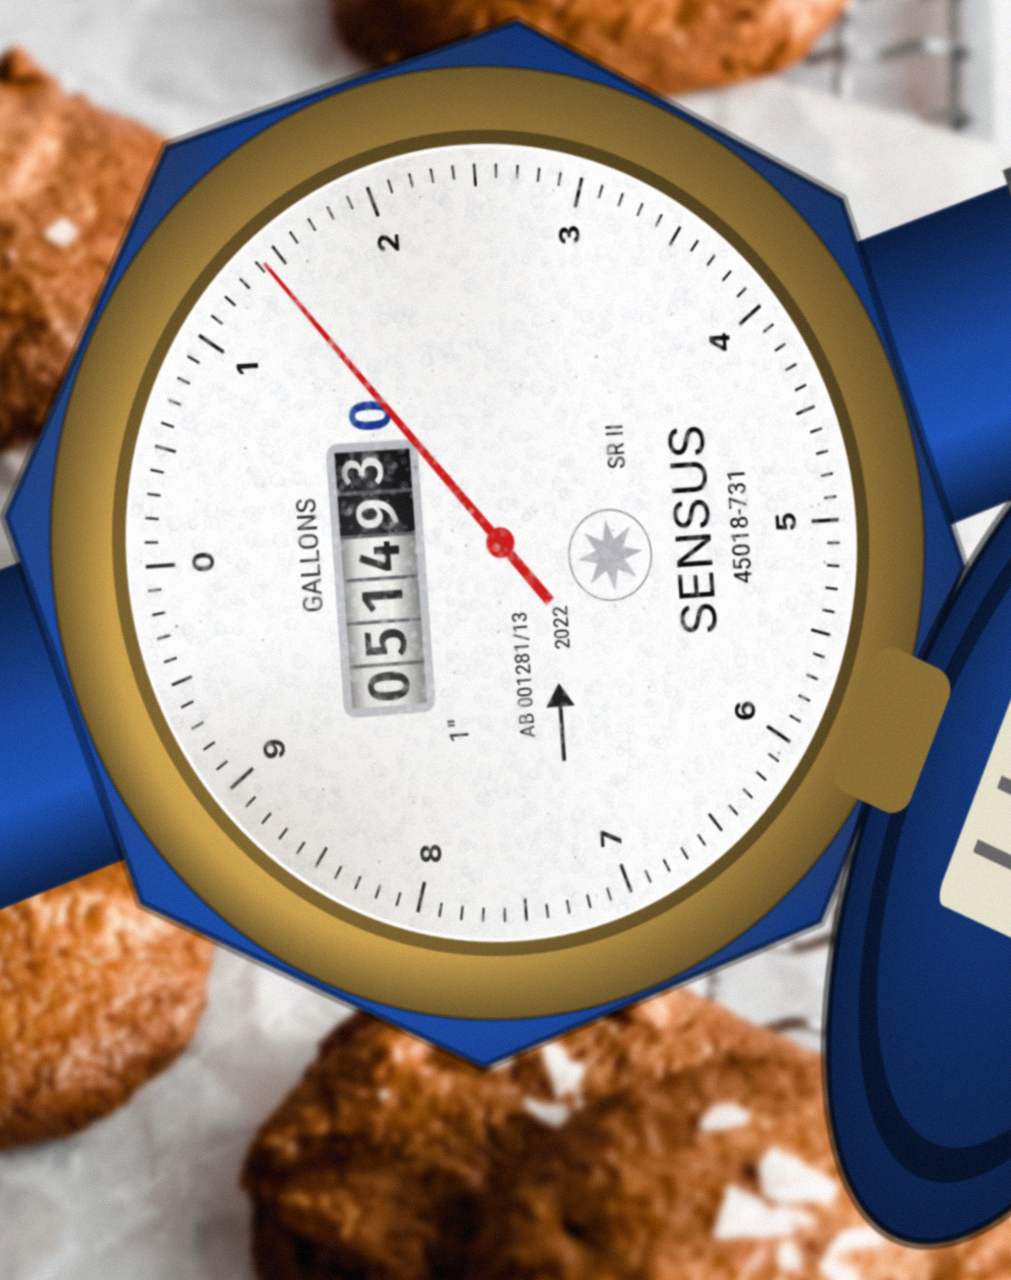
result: 514931.4 gal
